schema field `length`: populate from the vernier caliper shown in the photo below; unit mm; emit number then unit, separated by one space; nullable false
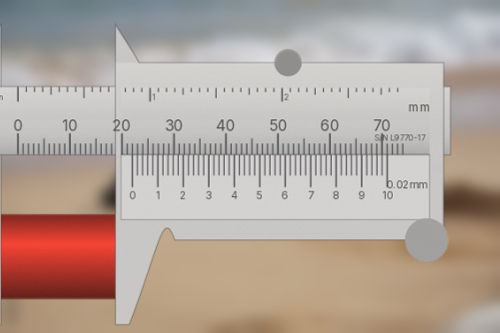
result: 22.0 mm
